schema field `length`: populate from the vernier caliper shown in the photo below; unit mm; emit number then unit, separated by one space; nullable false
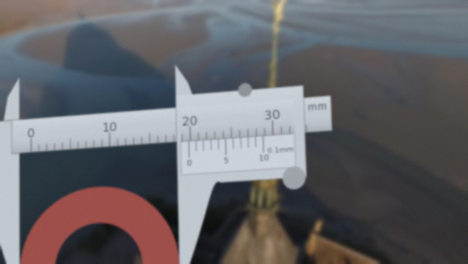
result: 19.8 mm
